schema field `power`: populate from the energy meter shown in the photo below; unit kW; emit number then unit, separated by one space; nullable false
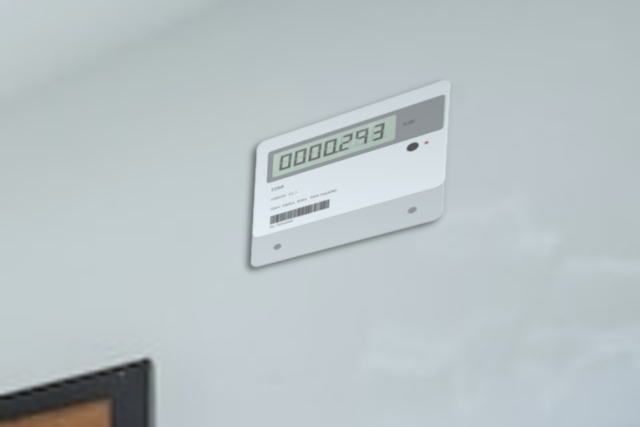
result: 0.293 kW
